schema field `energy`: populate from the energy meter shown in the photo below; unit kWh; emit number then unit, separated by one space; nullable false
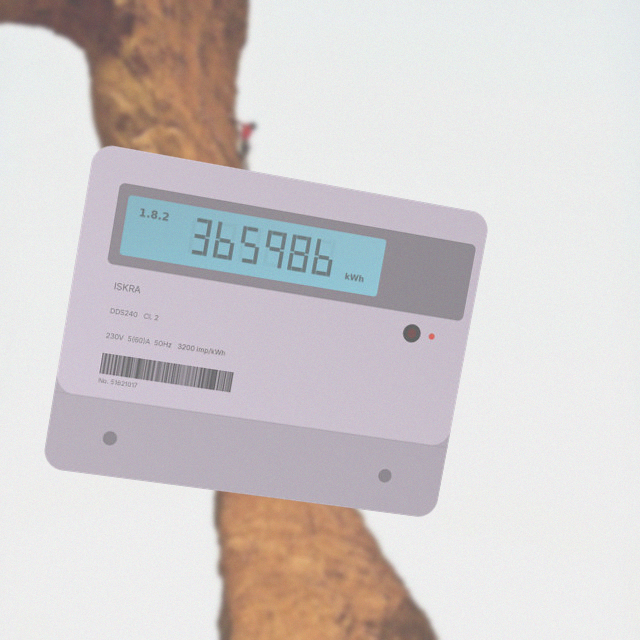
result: 365986 kWh
